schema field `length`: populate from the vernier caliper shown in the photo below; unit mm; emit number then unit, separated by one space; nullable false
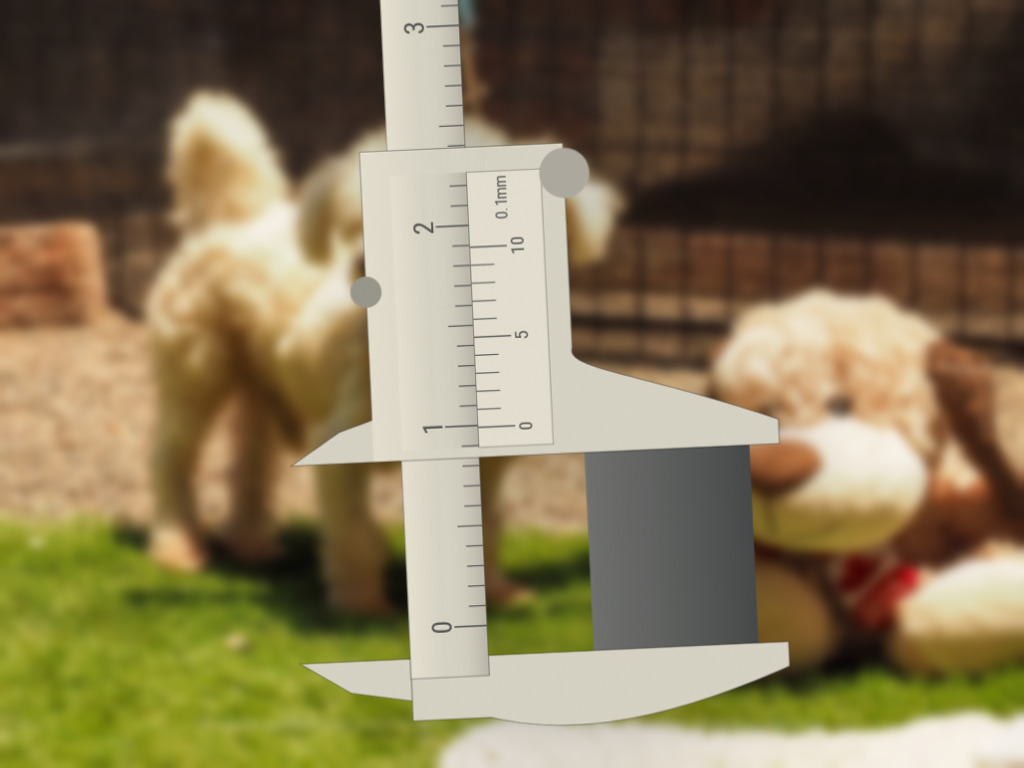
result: 9.9 mm
